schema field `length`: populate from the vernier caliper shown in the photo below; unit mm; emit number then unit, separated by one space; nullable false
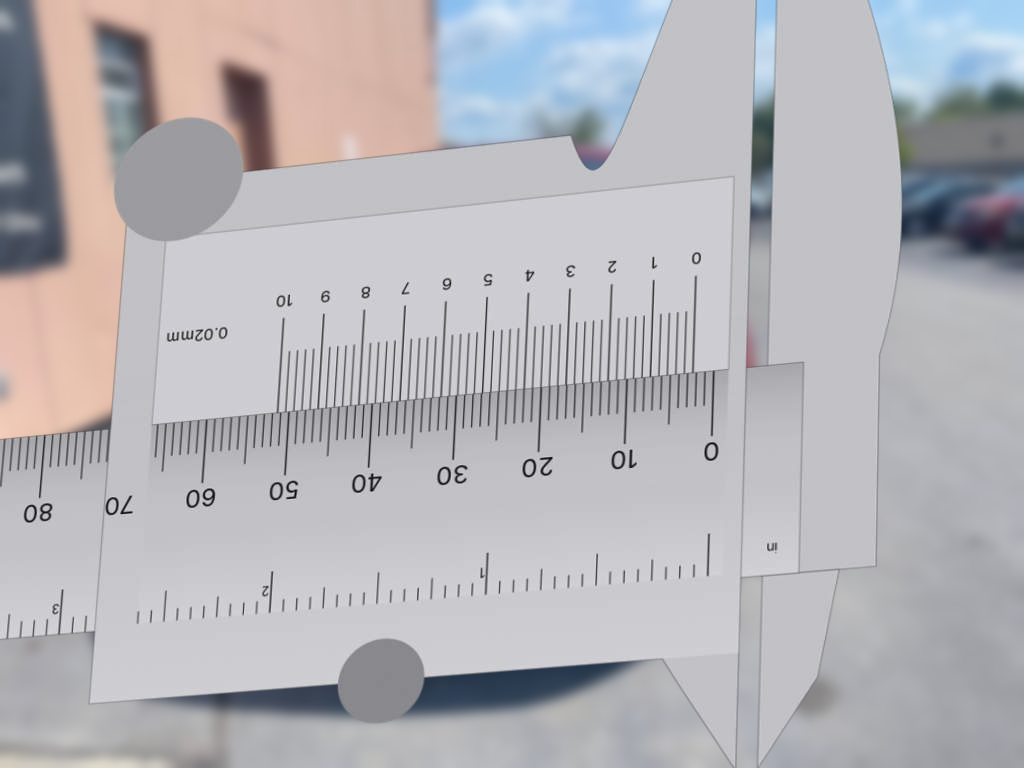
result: 2.4 mm
